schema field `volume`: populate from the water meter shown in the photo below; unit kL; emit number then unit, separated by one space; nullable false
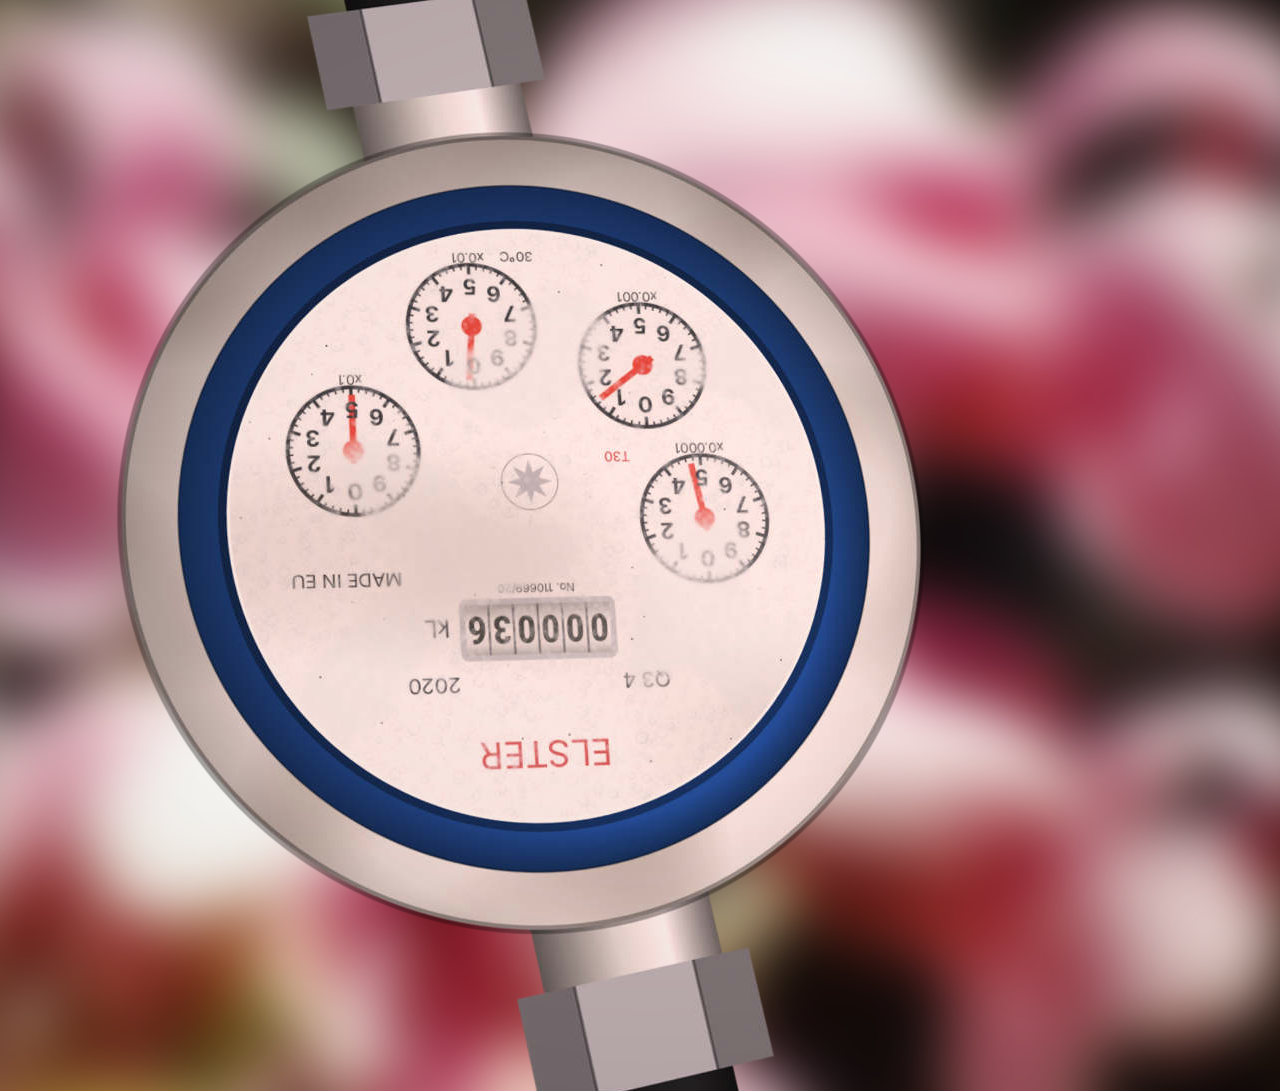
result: 36.5014 kL
